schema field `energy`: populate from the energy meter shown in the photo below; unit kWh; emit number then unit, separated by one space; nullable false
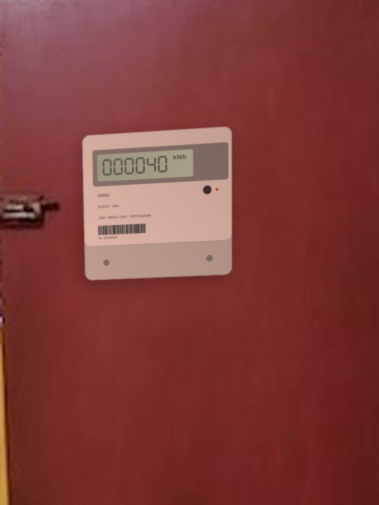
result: 40 kWh
